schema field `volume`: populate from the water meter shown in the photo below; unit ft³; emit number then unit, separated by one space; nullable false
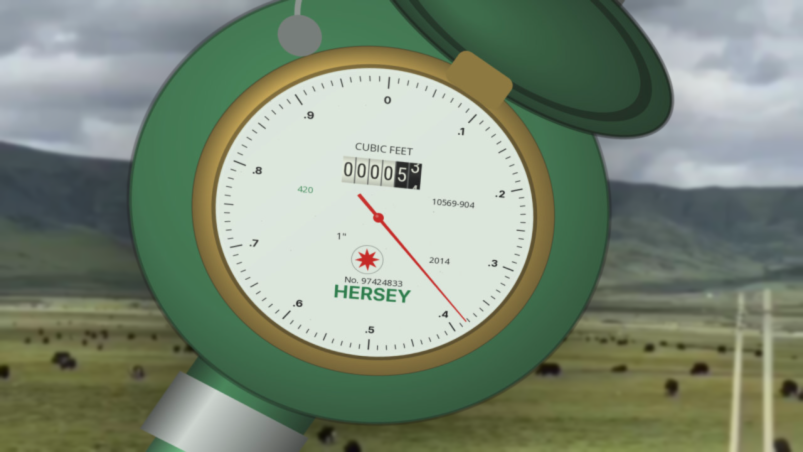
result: 53.38 ft³
